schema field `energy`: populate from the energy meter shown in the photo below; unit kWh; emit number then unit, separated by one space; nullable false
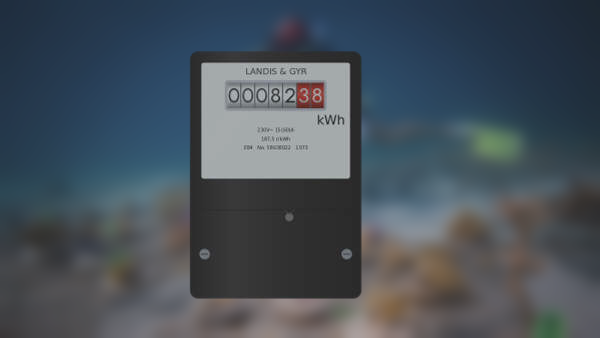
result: 82.38 kWh
